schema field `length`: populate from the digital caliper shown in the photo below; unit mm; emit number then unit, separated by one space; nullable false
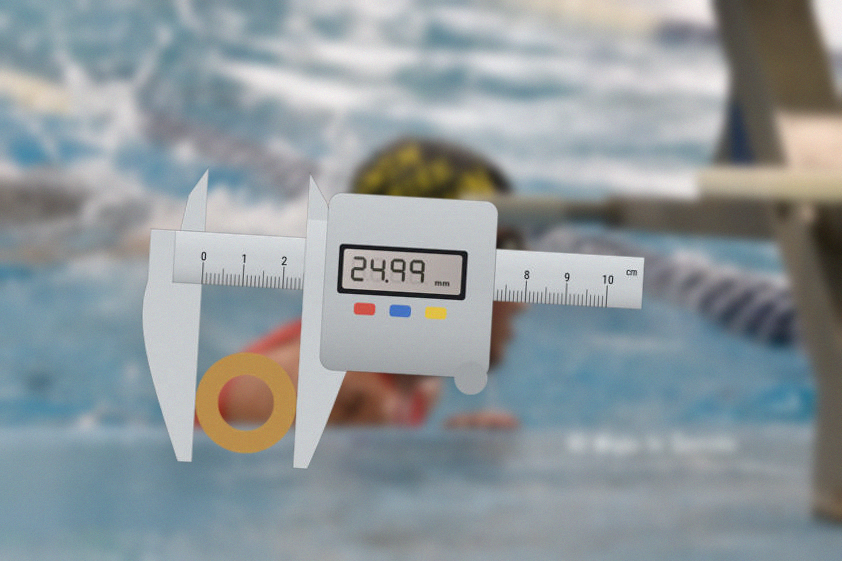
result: 24.99 mm
